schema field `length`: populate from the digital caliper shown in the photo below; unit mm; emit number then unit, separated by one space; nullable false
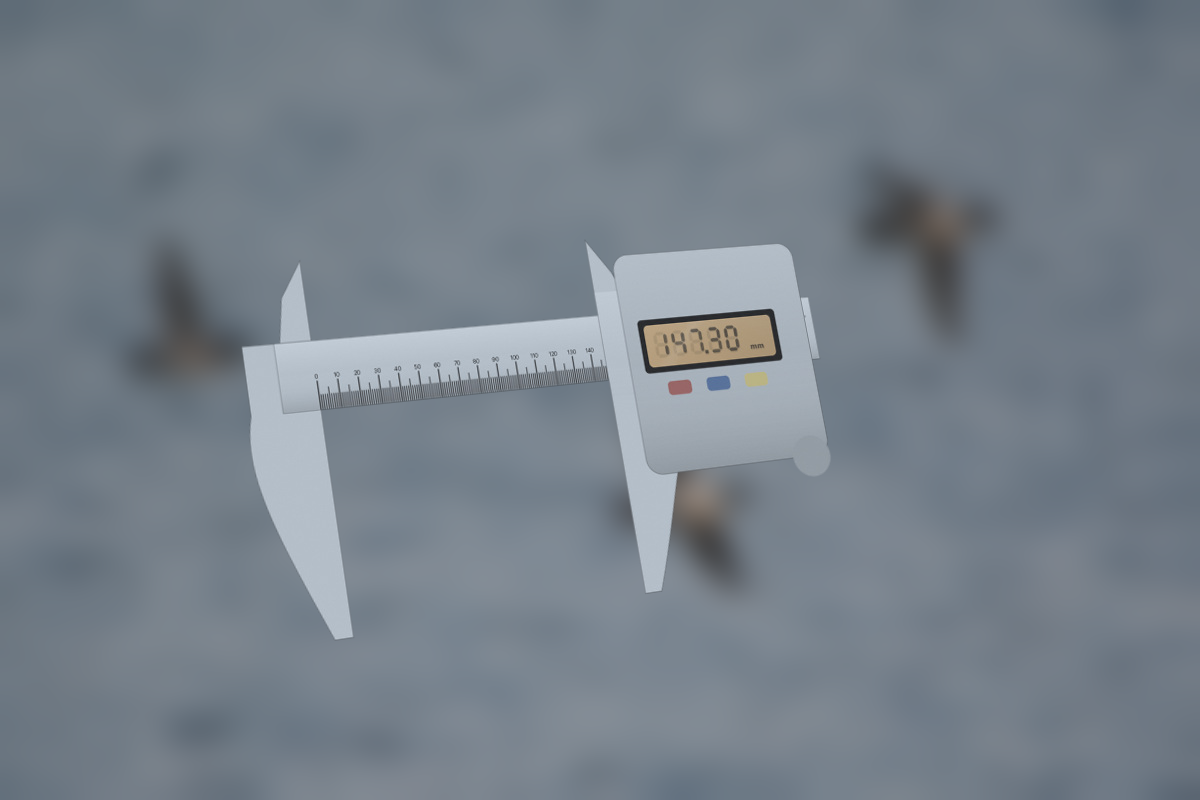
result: 147.30 mm
